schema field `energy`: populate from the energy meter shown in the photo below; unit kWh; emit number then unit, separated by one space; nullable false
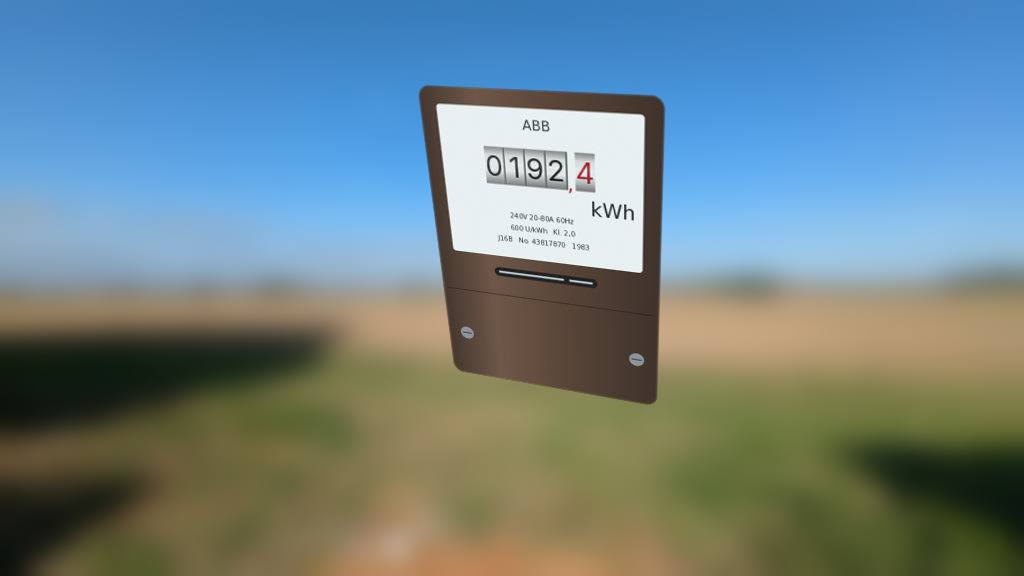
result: 192.4 kWh
